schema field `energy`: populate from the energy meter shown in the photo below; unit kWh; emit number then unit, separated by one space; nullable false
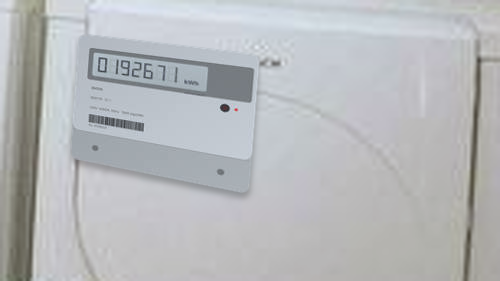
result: 192671 kWh
